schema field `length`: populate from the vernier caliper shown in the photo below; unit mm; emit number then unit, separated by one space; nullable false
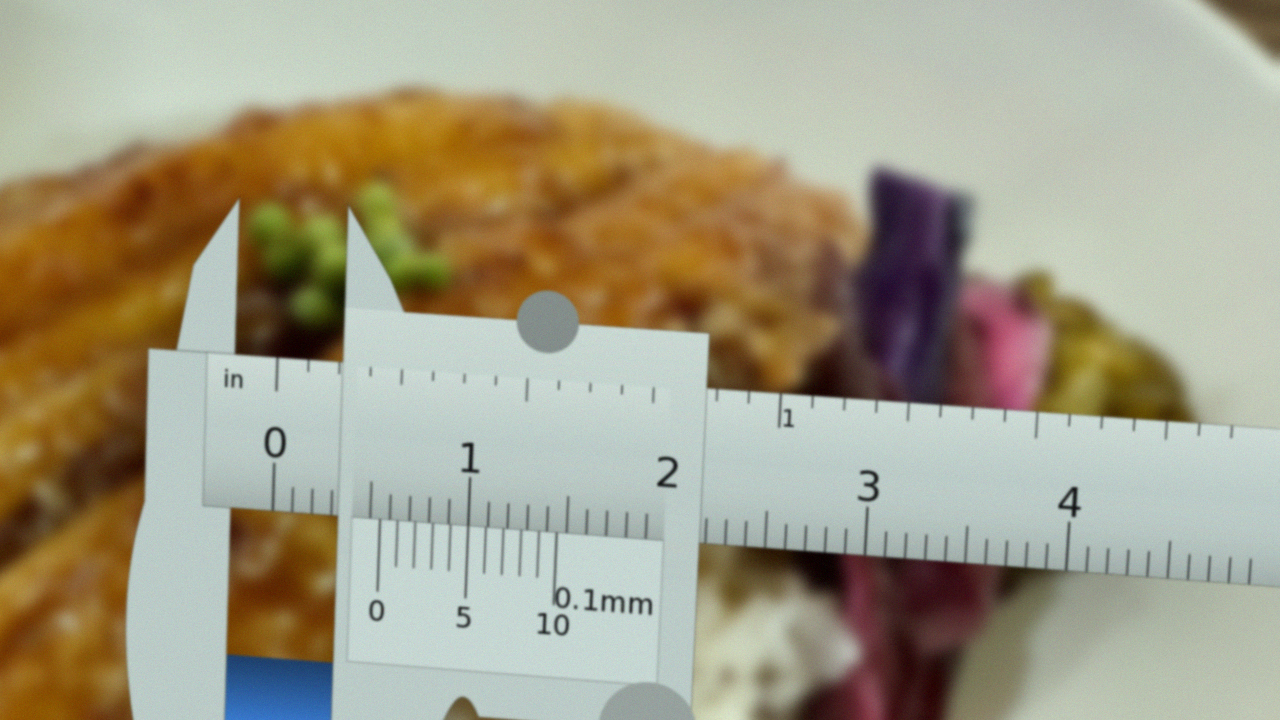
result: 5.5 mm
